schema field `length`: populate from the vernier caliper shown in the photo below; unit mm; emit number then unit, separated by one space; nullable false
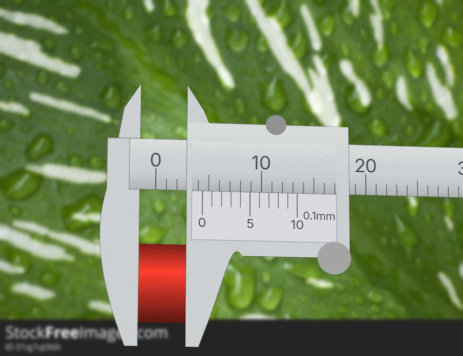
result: 4.4 mm
